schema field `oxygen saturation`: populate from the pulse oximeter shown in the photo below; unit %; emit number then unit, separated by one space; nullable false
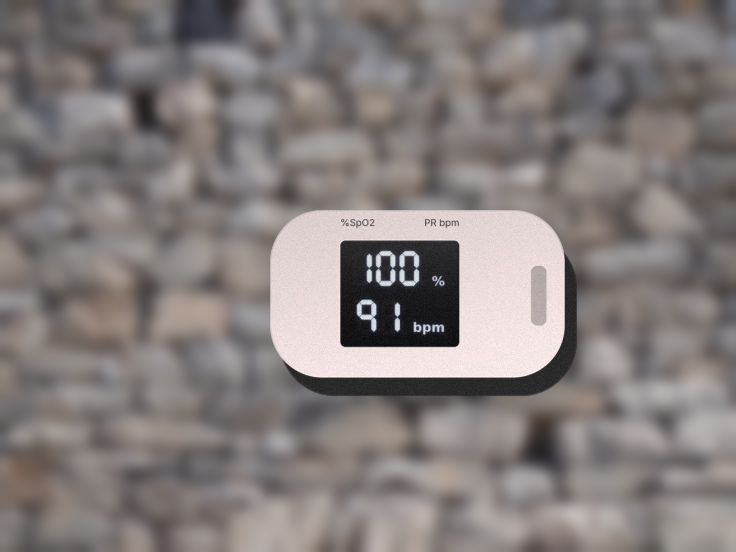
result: 100 %
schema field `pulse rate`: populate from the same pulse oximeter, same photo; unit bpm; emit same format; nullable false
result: 91 bpm
